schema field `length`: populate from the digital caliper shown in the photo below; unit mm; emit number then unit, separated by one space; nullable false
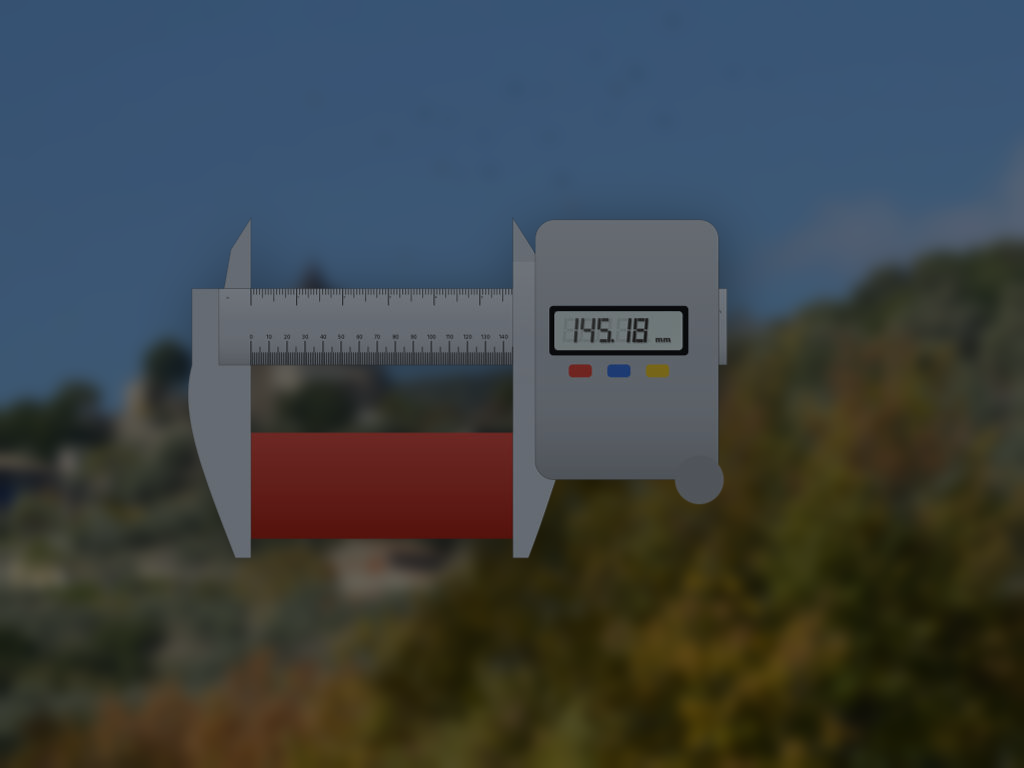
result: 145.18 mm
